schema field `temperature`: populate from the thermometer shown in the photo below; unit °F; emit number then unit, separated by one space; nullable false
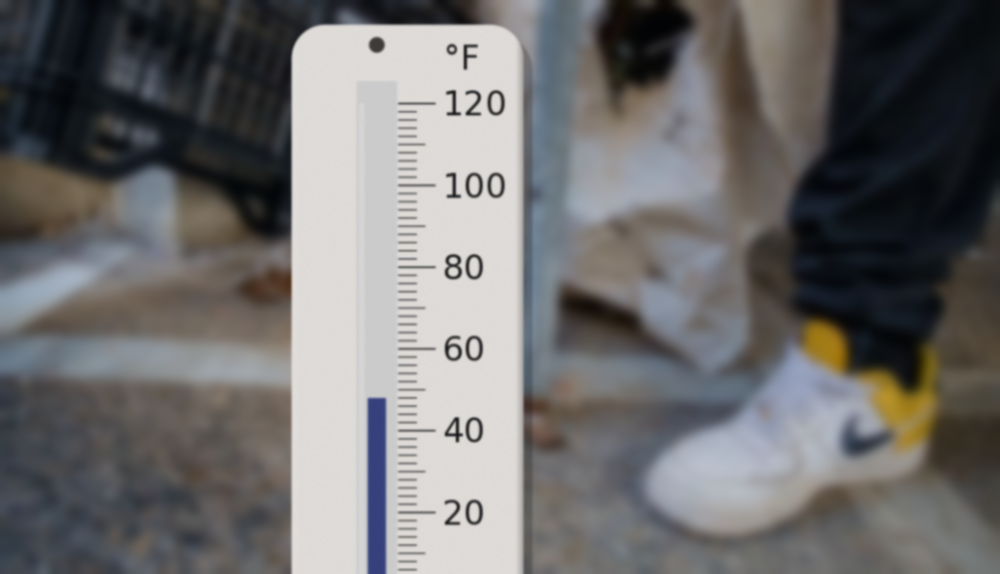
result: 48 °F
